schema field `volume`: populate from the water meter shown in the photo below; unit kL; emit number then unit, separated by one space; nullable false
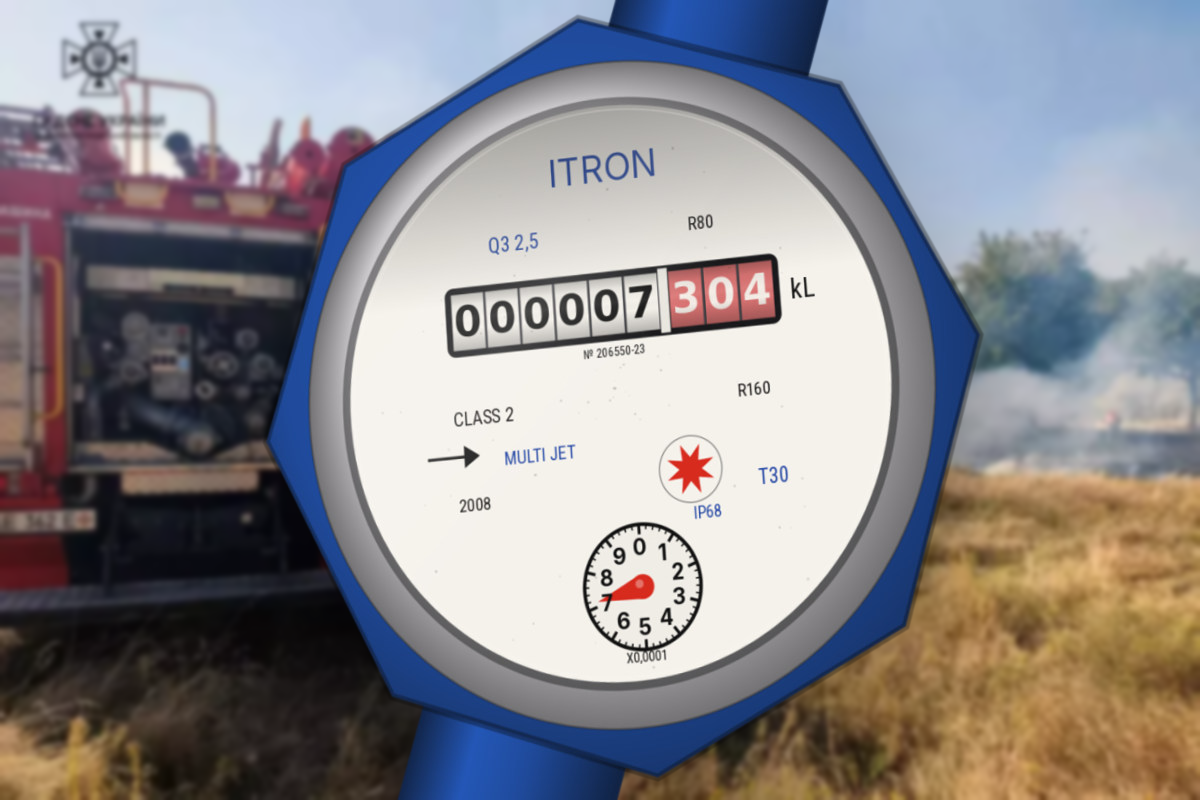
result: 7.3047 kL
